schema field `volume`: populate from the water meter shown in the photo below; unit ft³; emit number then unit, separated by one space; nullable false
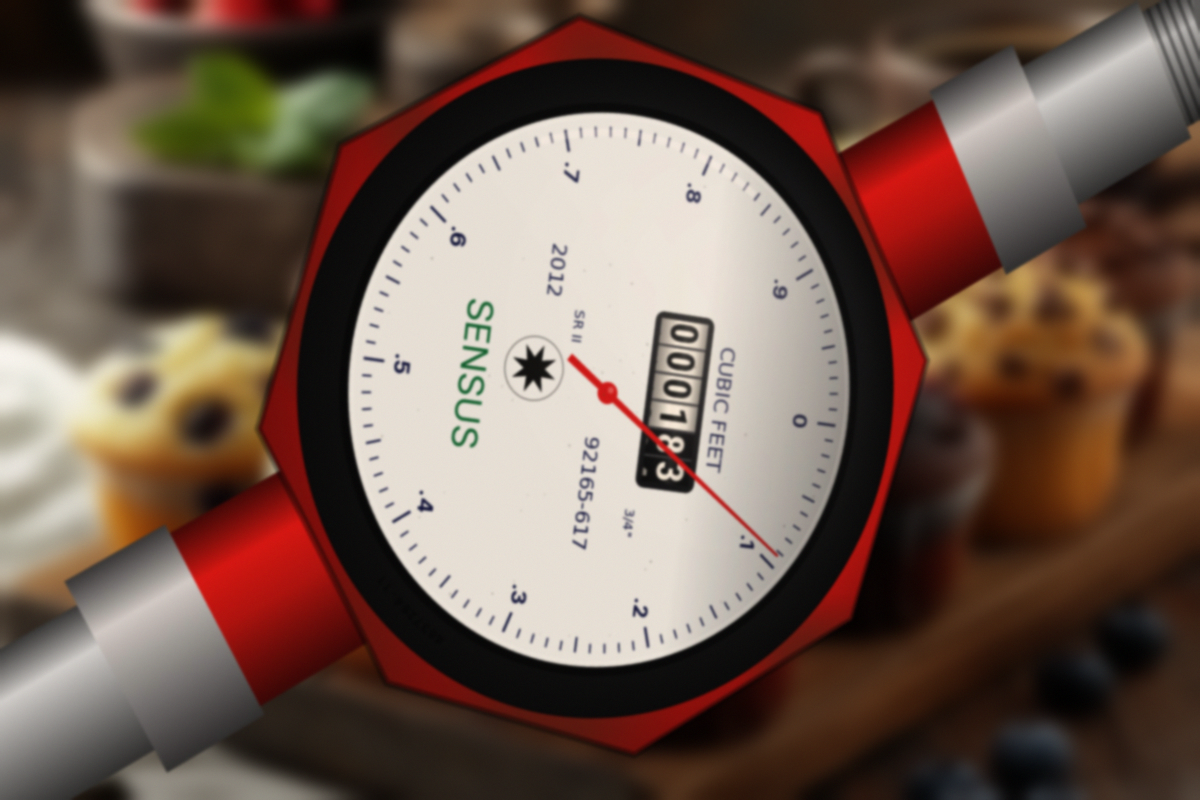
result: 183.09 ft³
